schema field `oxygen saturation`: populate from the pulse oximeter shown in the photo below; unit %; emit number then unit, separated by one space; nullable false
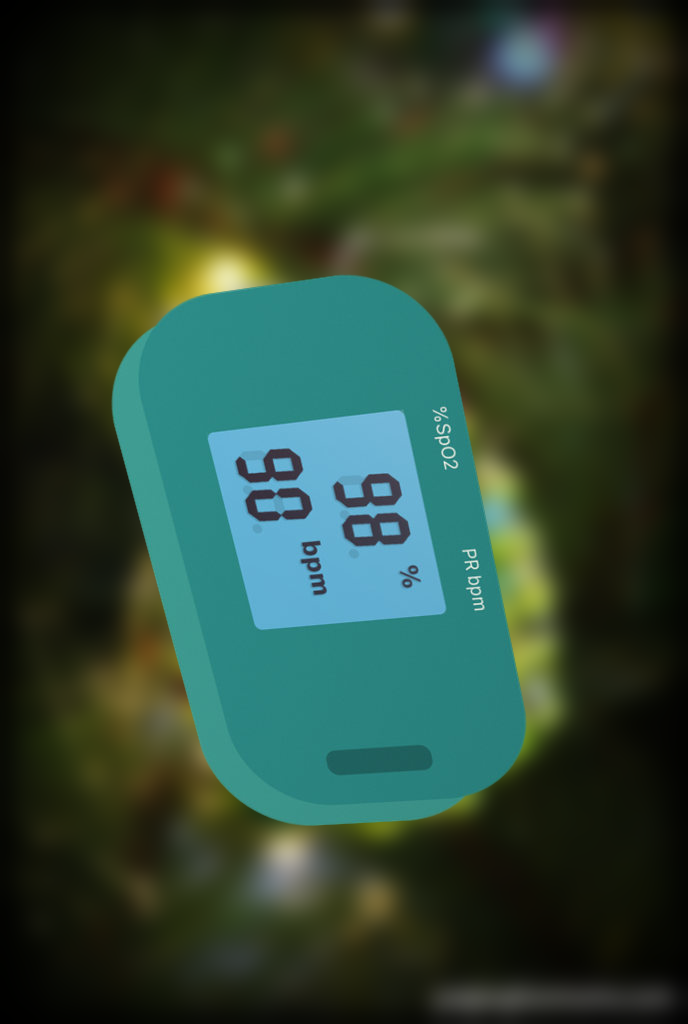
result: 98 %
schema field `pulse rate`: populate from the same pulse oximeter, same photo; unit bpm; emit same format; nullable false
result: 90 bpm
